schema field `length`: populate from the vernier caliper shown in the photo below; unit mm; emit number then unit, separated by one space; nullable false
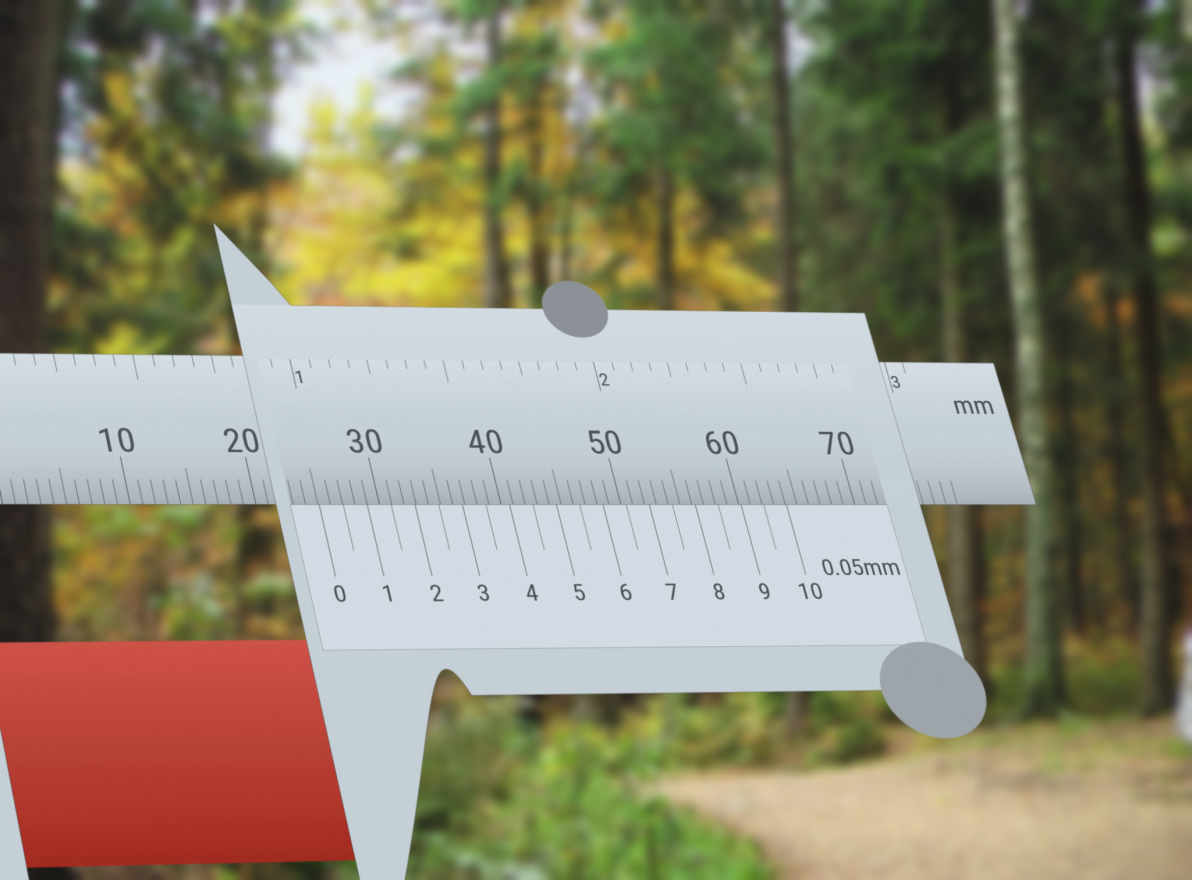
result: 25.1 mm
